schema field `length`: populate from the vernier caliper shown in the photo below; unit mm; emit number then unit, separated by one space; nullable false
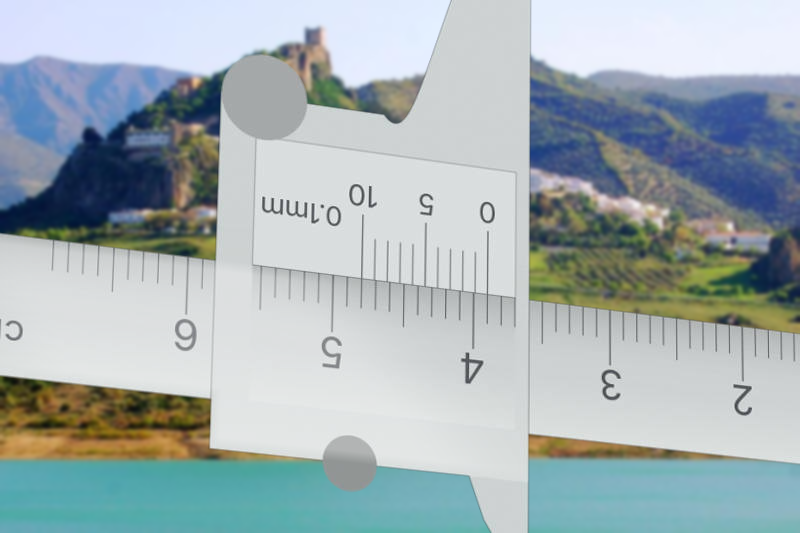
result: 39.0 mm
